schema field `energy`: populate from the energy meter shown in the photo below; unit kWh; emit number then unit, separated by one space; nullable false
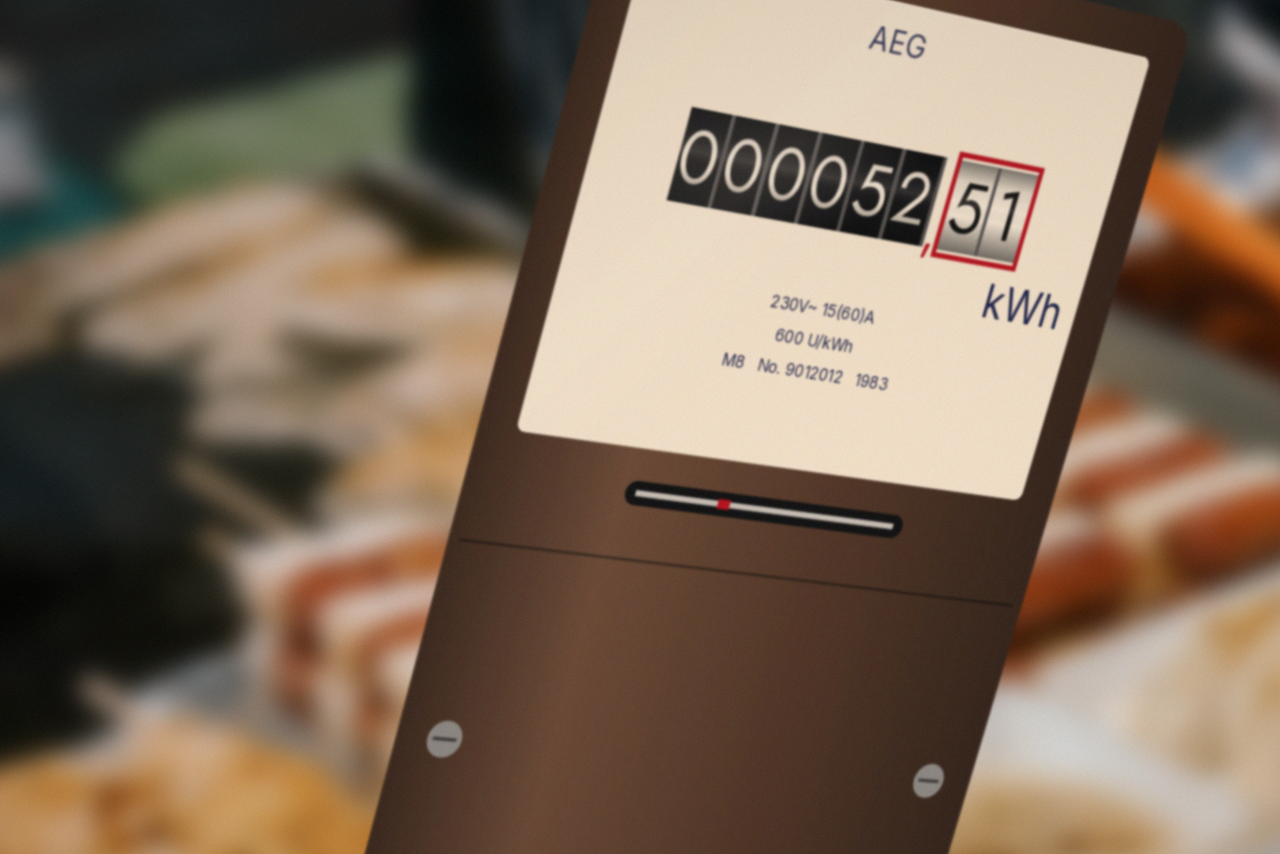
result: 52.51 kWh
